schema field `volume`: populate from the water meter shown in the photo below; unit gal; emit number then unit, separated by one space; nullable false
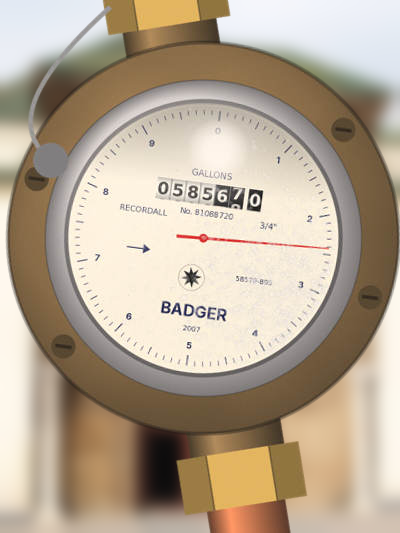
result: 585672.4 gal
